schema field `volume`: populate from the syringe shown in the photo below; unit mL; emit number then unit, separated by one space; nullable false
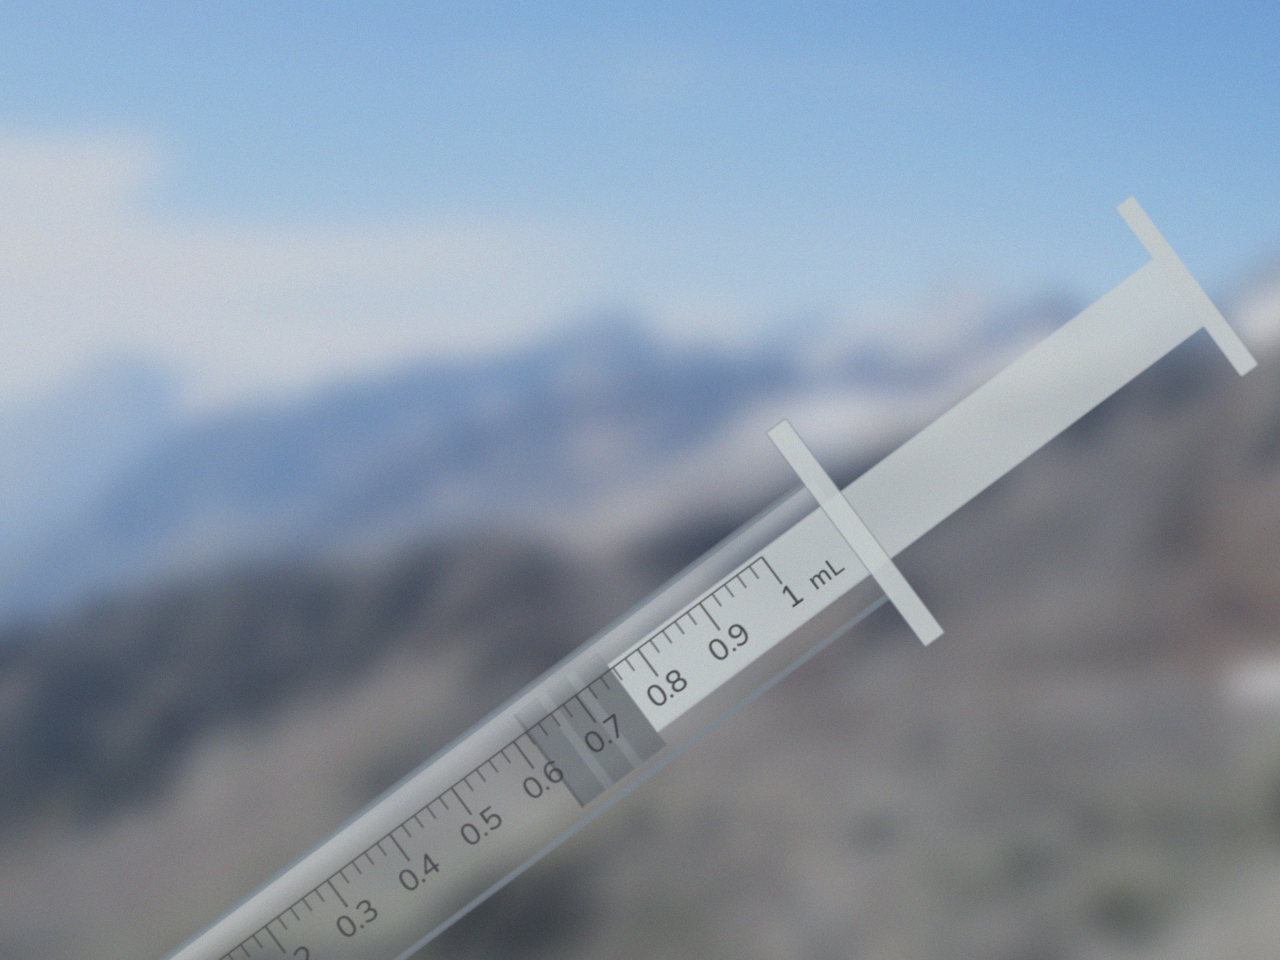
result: 0.62 mL
